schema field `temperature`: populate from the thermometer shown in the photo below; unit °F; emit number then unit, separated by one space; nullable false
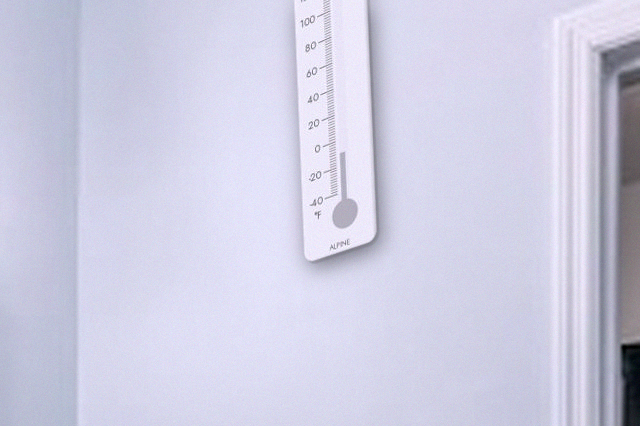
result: -10 °F
